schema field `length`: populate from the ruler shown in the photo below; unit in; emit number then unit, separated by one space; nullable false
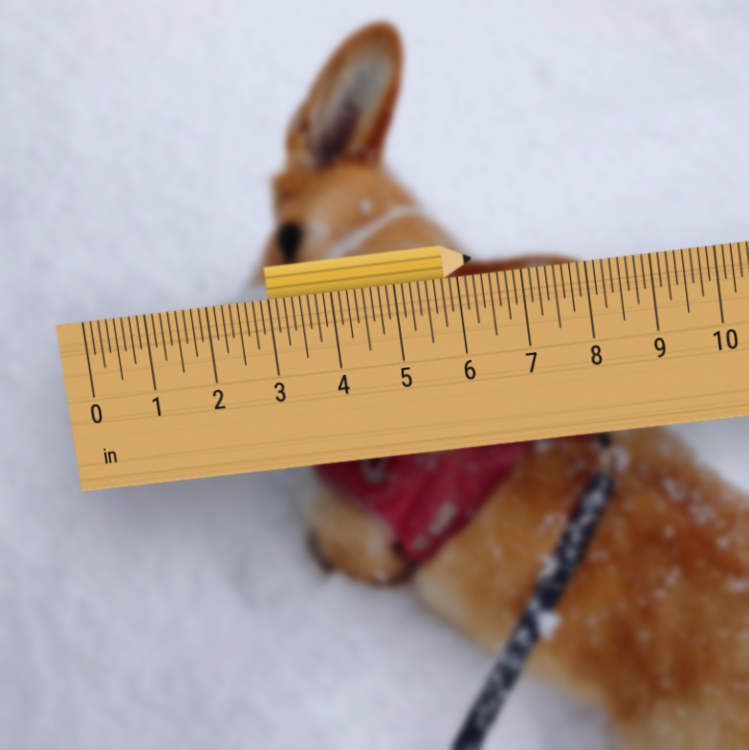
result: 3.25 in
